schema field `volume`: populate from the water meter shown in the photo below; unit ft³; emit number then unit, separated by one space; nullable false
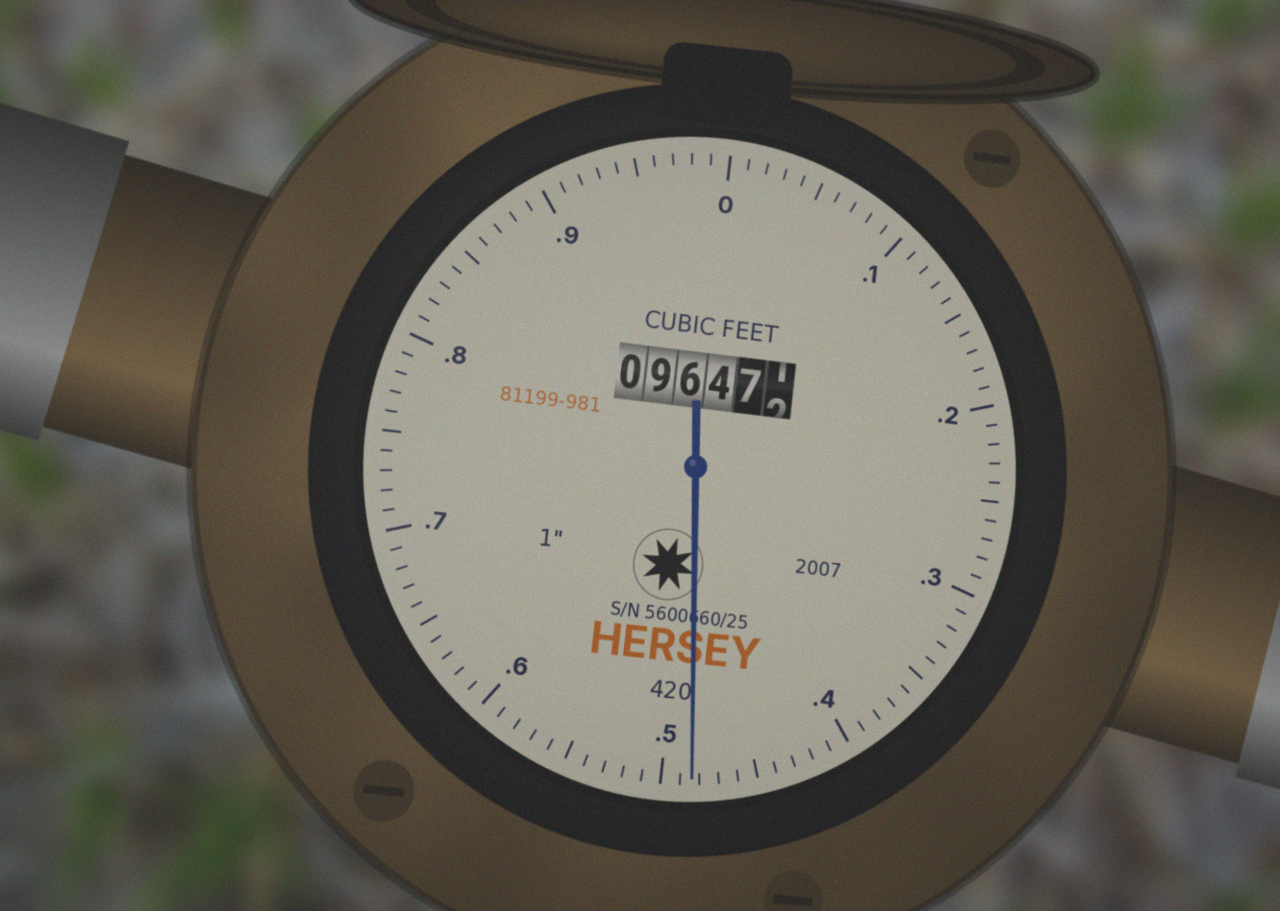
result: 96471.48 ft³
